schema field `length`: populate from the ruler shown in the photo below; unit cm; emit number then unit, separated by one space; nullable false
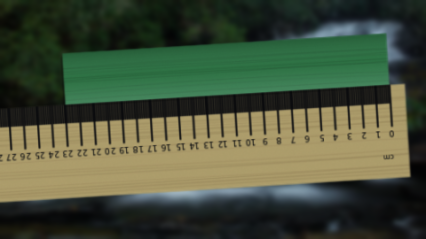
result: 23 cm
